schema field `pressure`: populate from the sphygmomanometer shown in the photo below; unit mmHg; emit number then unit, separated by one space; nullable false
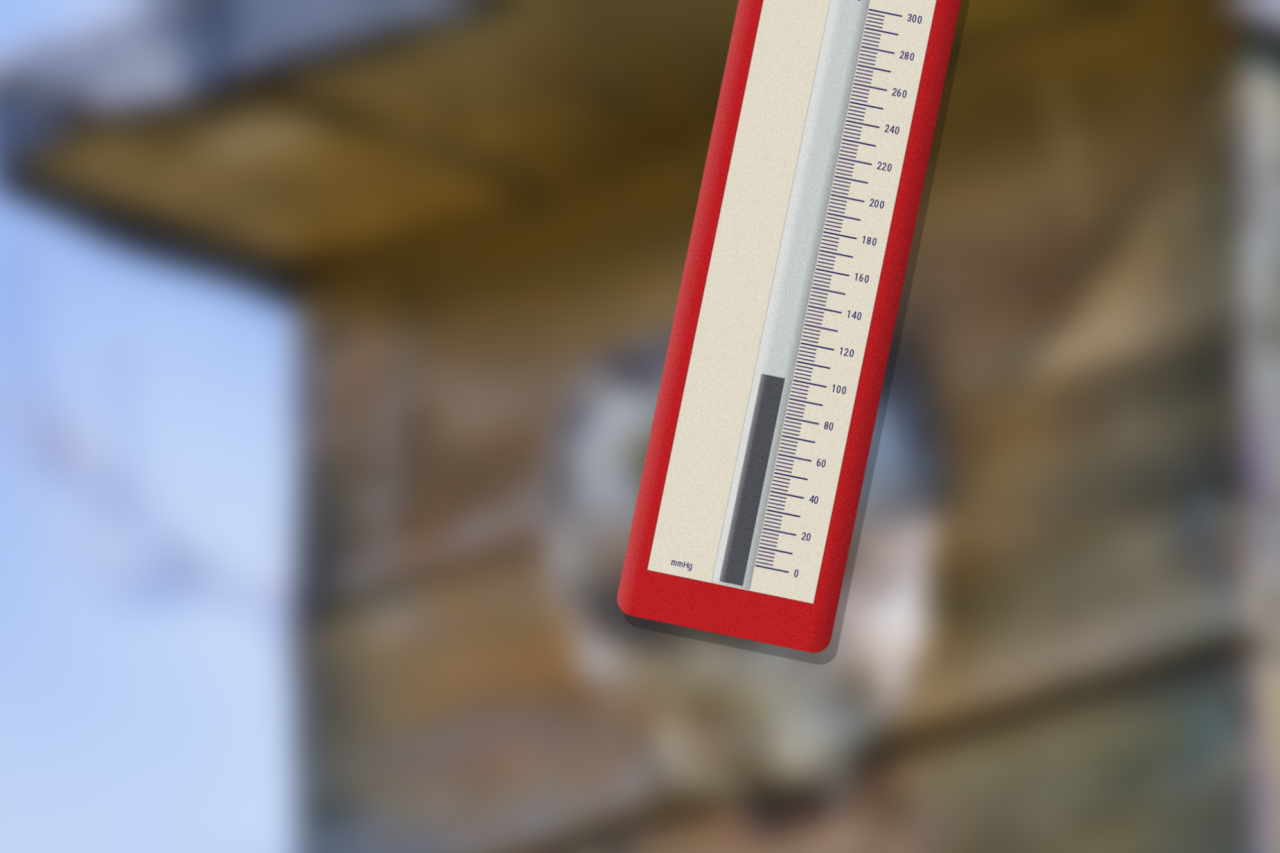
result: 100 mmHg
